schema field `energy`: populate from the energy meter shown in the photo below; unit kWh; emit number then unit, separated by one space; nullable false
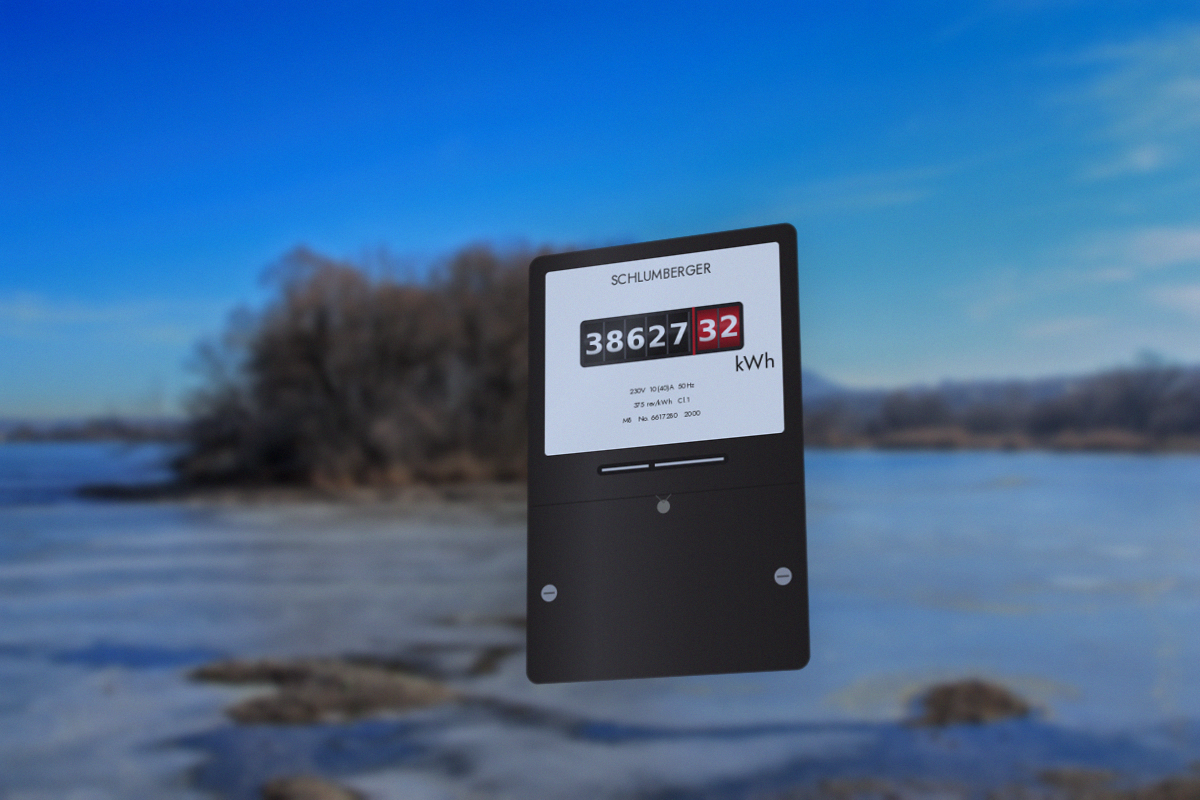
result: 38627.32 kWh
